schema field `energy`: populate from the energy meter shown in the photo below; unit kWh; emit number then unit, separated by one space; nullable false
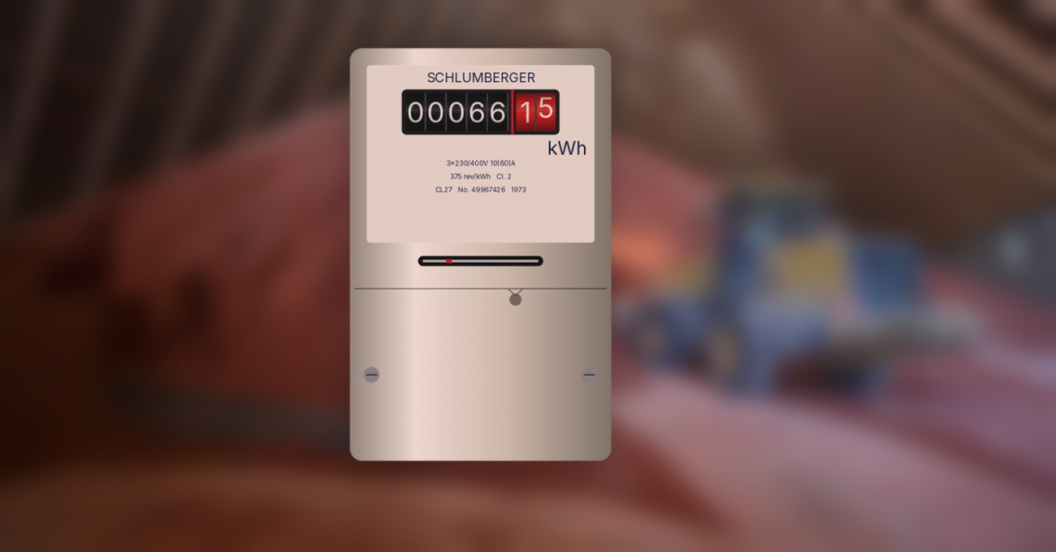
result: 66.15 kWh
